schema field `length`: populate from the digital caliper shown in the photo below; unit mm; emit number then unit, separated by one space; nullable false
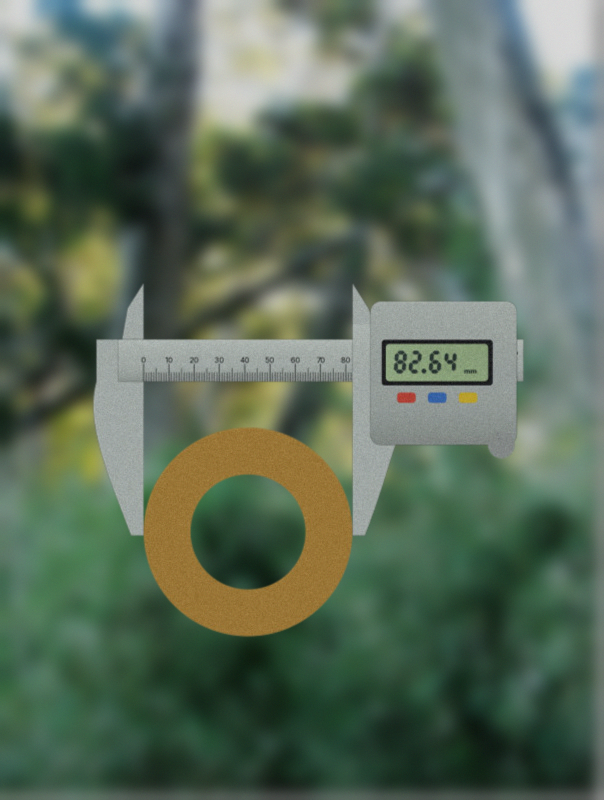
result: 82.64 mm
